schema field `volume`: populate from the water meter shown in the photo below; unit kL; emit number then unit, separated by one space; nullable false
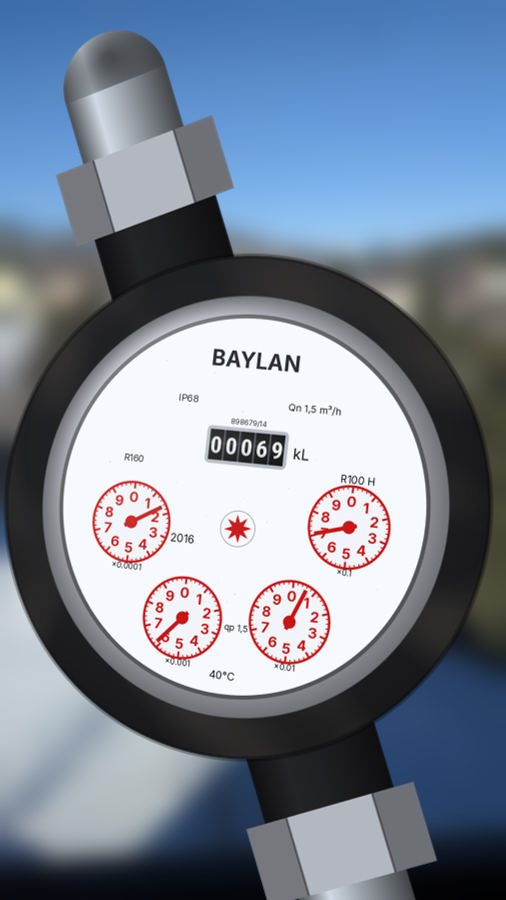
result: 69.7061 kL
